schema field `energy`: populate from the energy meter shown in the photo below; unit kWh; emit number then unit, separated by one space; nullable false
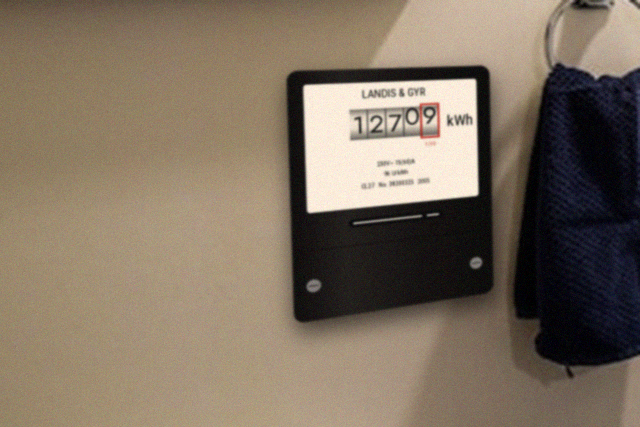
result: 1270.9 kWh
